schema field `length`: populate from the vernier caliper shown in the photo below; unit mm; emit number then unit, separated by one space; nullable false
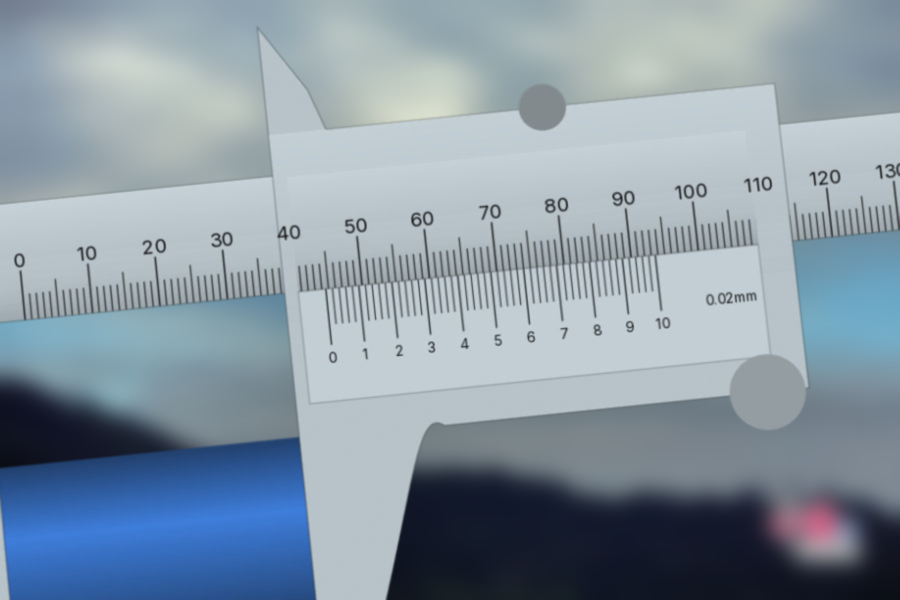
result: 44.6 mm
